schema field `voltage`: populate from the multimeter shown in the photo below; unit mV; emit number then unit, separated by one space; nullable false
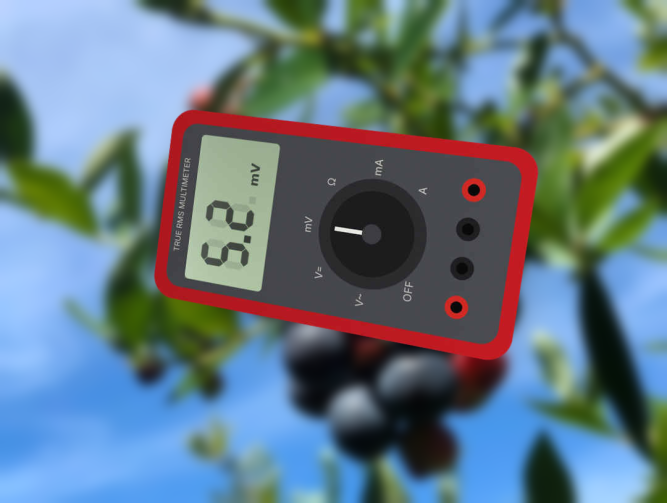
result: 5.2 mV
